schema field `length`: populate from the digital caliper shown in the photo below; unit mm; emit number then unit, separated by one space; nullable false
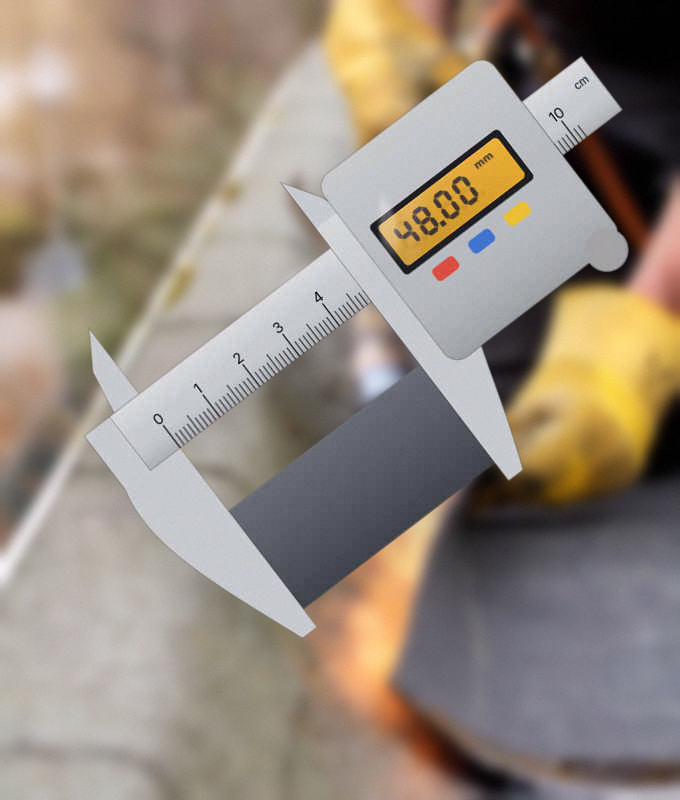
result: 48.00 mm
